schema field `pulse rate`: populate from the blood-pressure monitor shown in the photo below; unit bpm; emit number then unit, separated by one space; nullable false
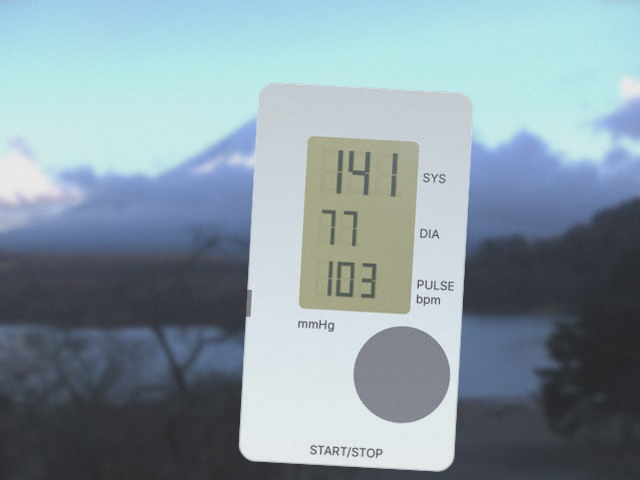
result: 103 bpm
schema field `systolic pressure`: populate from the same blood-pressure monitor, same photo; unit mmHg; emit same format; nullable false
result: 141 mmHg
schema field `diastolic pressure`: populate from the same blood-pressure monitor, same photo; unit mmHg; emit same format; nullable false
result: 77 mmHg
